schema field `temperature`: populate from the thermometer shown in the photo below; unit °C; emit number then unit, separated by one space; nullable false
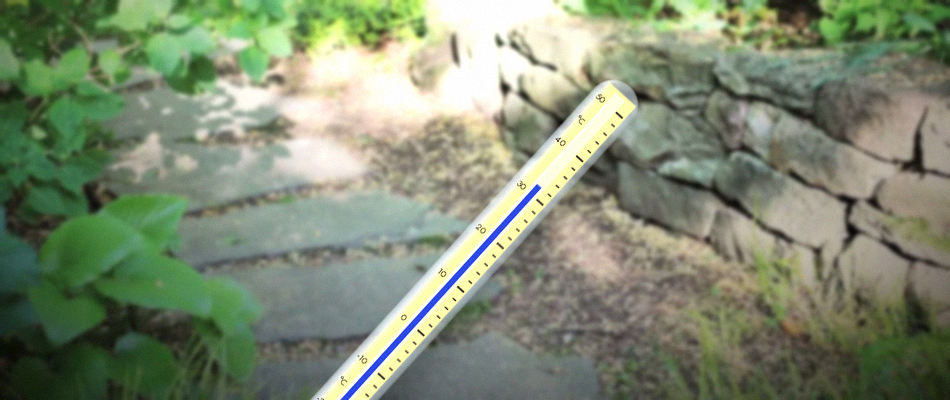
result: 32 °C
